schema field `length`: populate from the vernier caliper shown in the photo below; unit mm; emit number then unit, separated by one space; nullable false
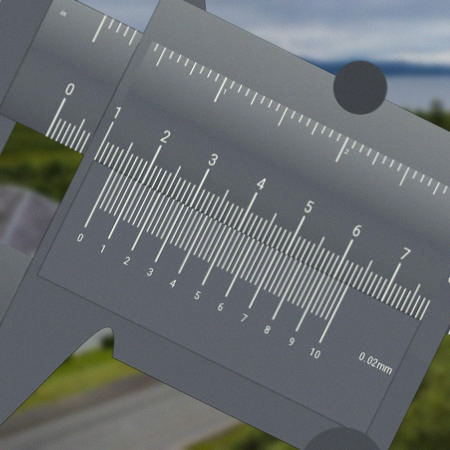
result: 14.0 mm
